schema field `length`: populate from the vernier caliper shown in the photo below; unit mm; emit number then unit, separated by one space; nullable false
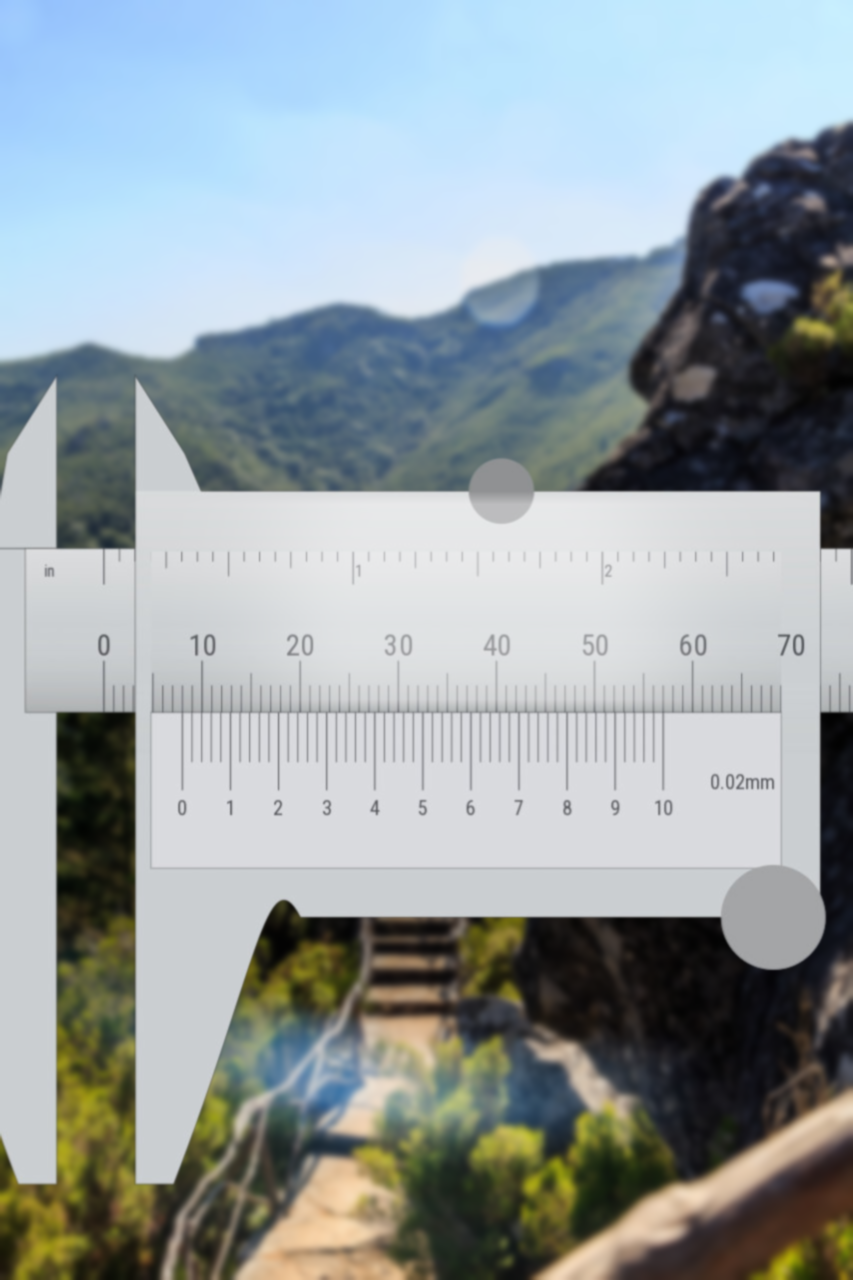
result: 8.0 mm
